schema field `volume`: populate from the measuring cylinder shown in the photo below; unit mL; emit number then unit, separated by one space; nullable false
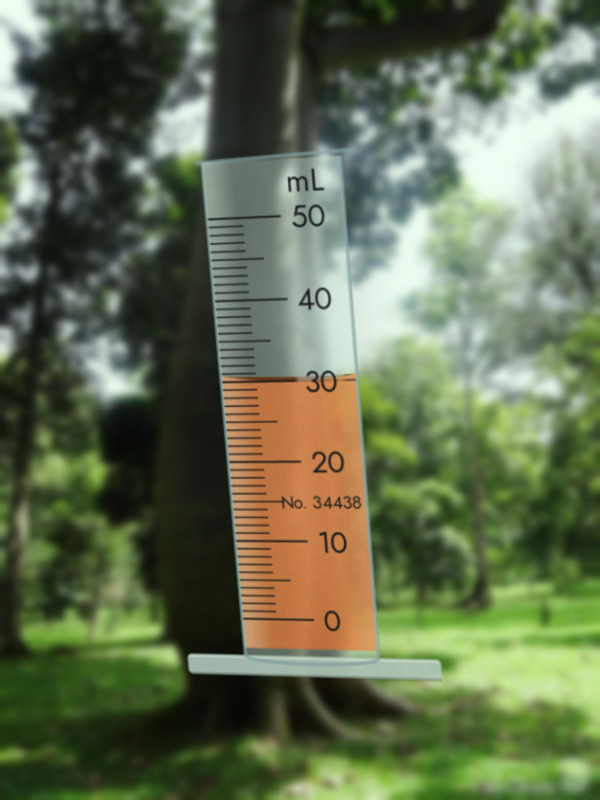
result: 30 mL
